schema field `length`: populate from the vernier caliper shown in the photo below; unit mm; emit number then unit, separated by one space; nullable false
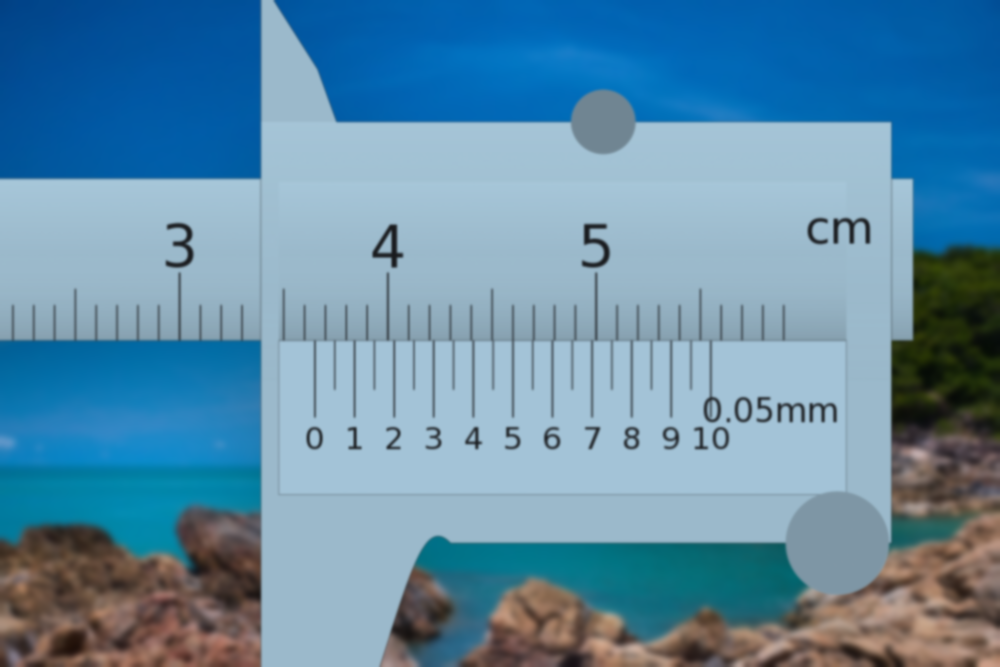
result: 36.5 mm
